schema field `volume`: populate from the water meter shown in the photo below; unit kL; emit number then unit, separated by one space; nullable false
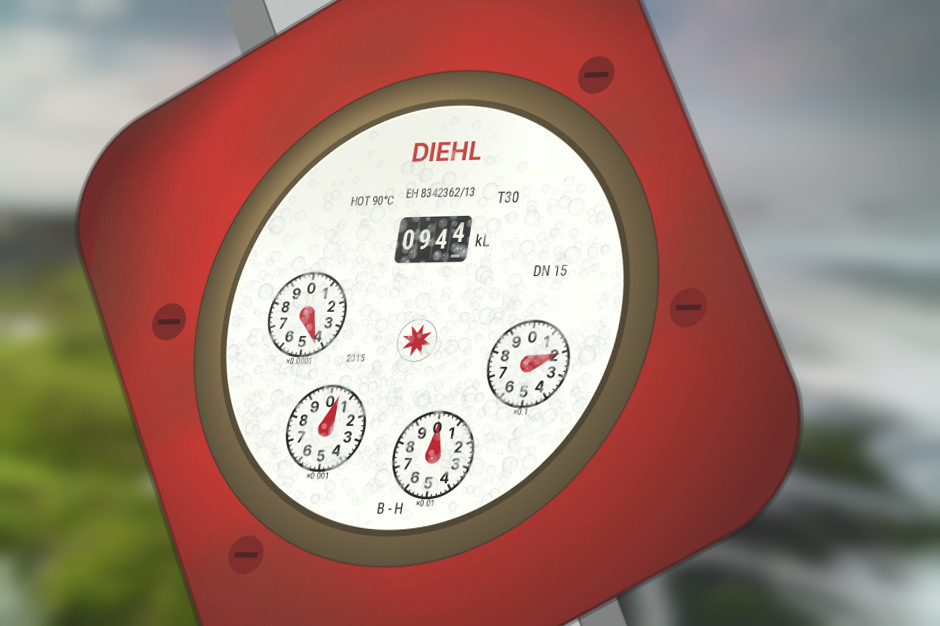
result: 944.2004 kL
